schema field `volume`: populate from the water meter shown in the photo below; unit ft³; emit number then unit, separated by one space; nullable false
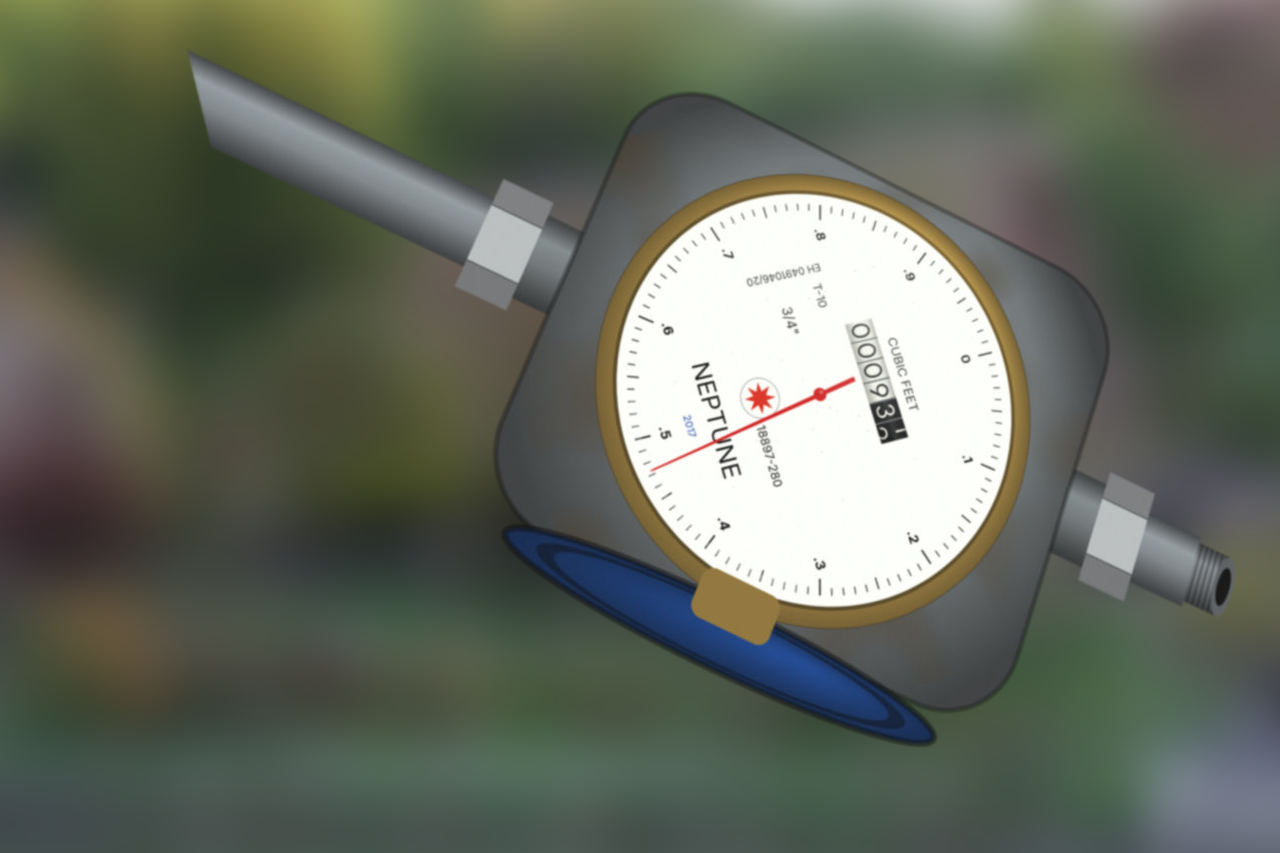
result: 931.47 ft³
